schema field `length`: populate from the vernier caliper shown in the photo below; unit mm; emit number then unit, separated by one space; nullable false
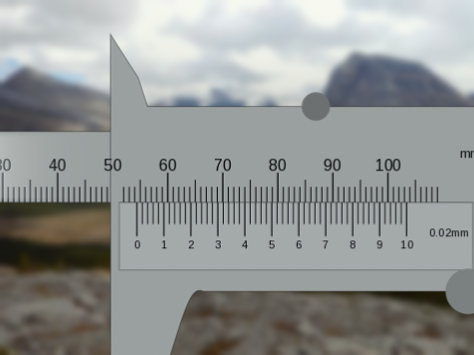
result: 54.4 mm
